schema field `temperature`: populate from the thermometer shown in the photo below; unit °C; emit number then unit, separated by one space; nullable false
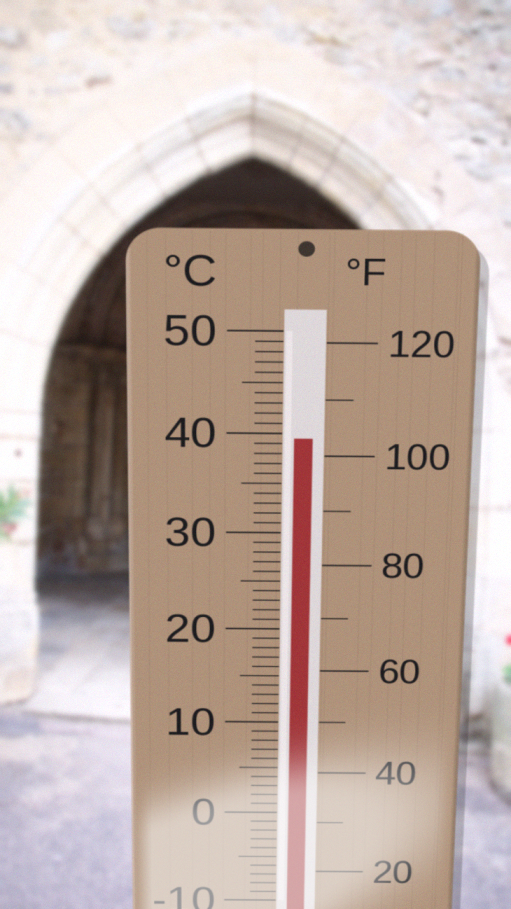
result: 39.5 °C
